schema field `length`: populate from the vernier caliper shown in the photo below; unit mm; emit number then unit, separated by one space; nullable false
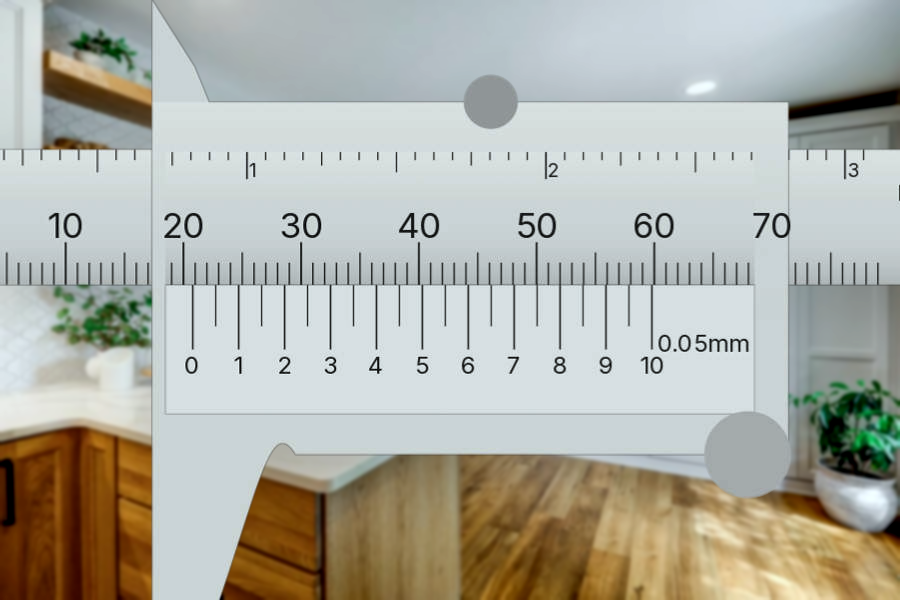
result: 20.8 mm
